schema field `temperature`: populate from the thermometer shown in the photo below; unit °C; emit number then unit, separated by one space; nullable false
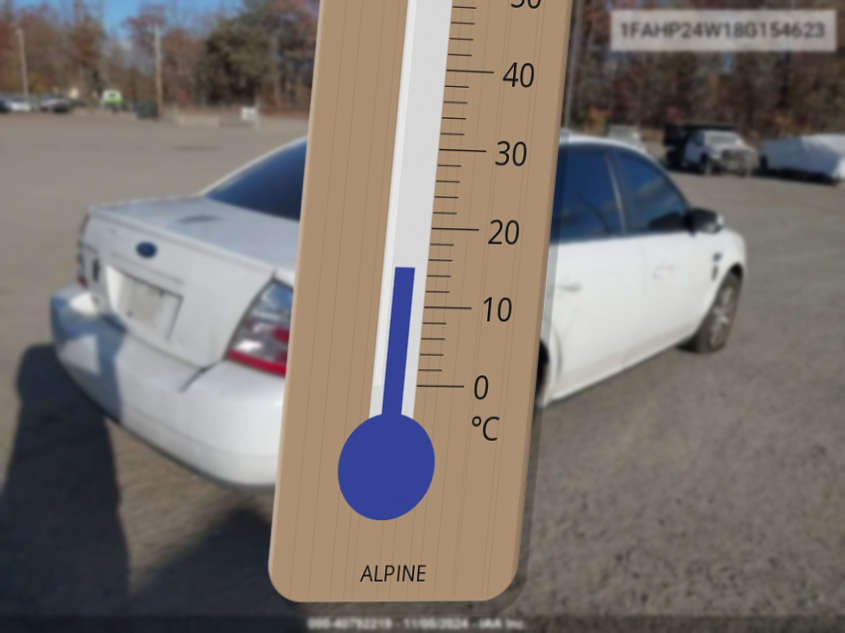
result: 15 °C
